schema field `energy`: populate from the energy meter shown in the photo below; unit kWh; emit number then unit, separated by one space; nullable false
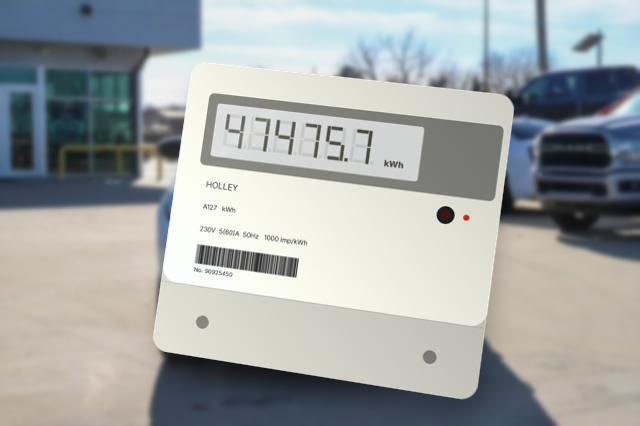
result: 47475.7 kWh
